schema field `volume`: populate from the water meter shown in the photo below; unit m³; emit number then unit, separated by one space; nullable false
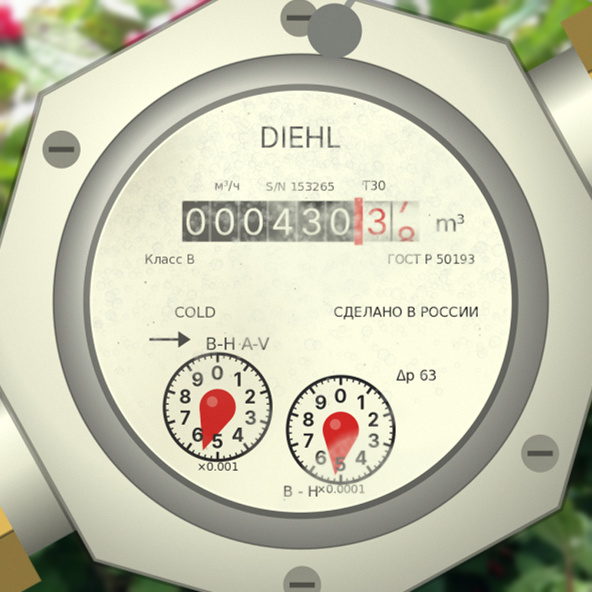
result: 430.3755 m³
